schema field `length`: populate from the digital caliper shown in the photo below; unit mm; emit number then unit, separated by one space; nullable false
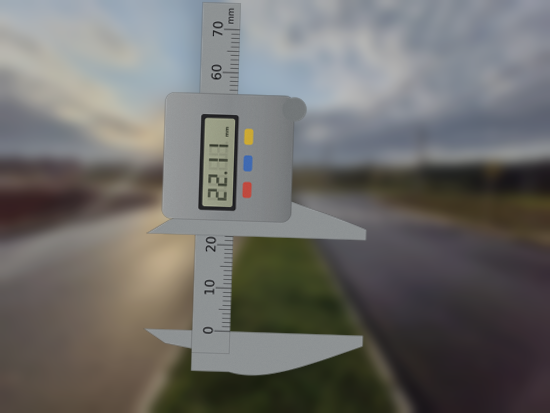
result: 22.11 mm
